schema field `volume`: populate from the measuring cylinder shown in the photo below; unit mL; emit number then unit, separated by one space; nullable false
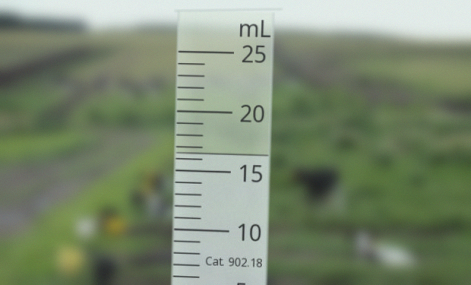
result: 16.5 mL
